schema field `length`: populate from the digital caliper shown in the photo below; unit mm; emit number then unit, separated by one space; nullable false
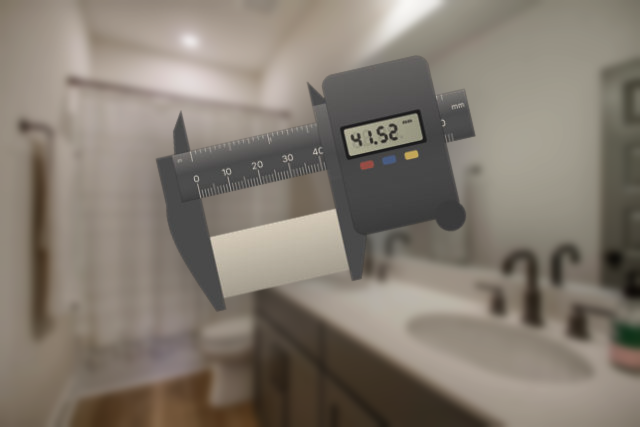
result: 41.52 mm
